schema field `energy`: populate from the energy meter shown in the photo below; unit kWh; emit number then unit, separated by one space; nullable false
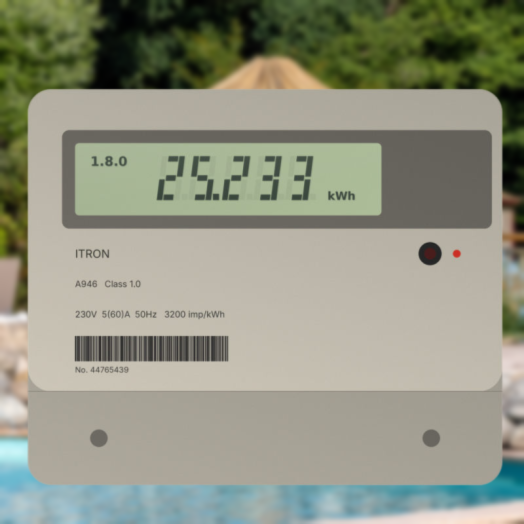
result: 25.233 kWh
